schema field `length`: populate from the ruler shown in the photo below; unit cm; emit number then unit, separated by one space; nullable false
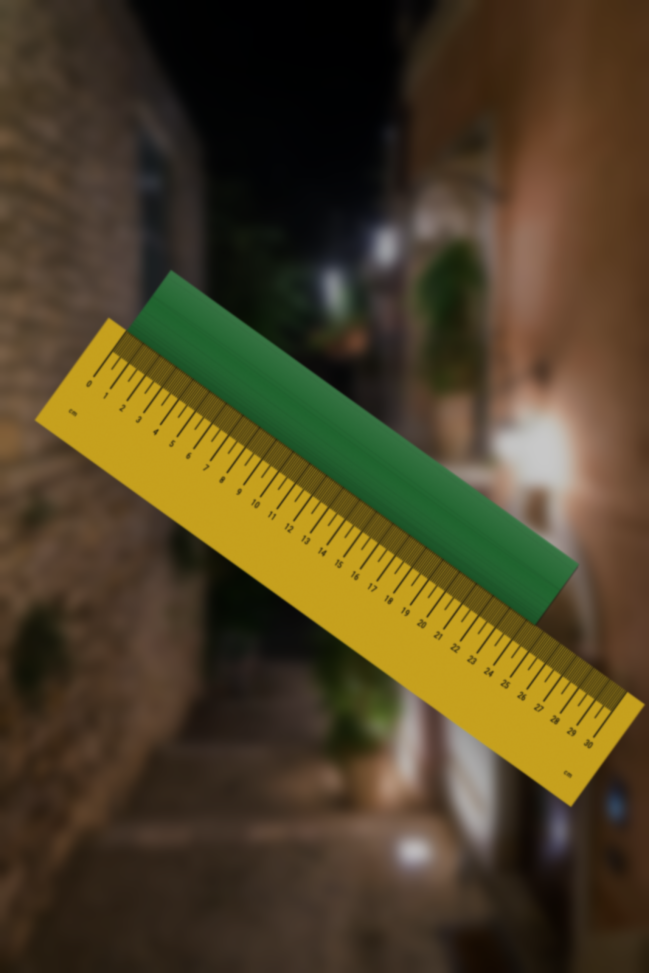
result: 24.5 cm
